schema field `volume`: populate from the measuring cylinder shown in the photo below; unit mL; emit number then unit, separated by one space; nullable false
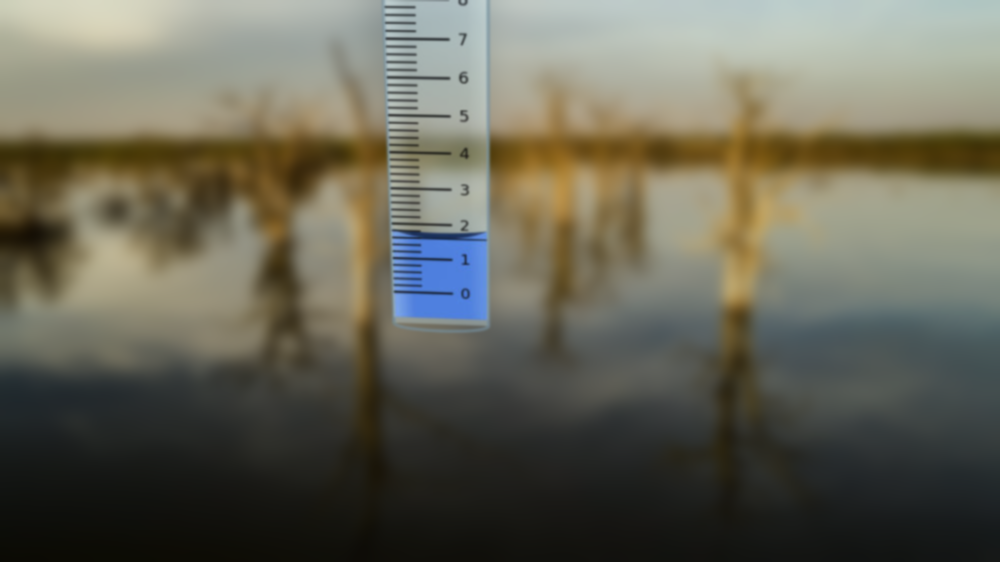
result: 1.6 mL
